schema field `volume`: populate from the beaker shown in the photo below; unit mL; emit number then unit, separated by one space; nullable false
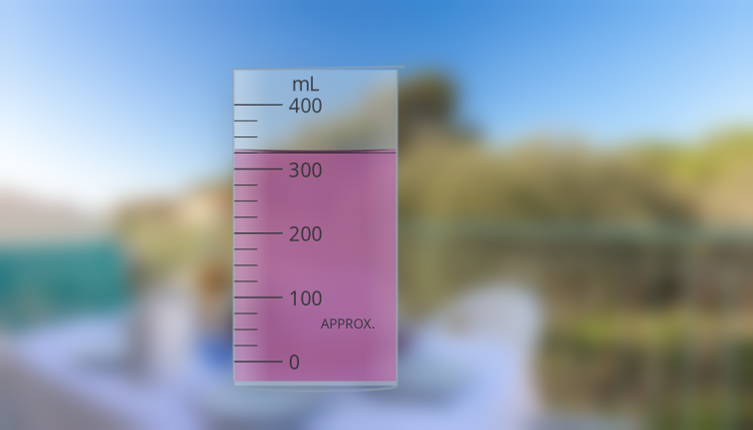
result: 325 mL
